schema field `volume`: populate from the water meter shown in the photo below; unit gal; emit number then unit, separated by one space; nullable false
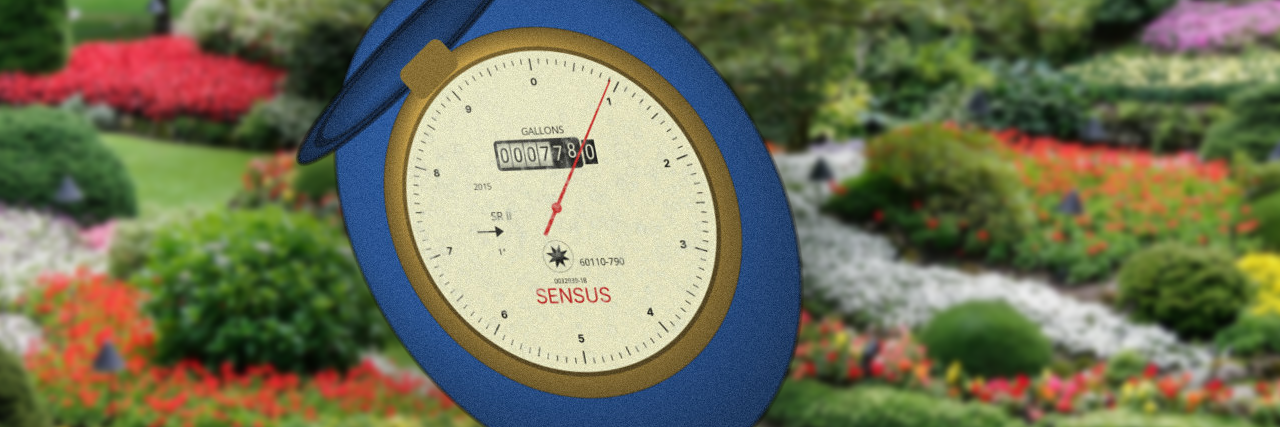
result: 7780.9 gal
